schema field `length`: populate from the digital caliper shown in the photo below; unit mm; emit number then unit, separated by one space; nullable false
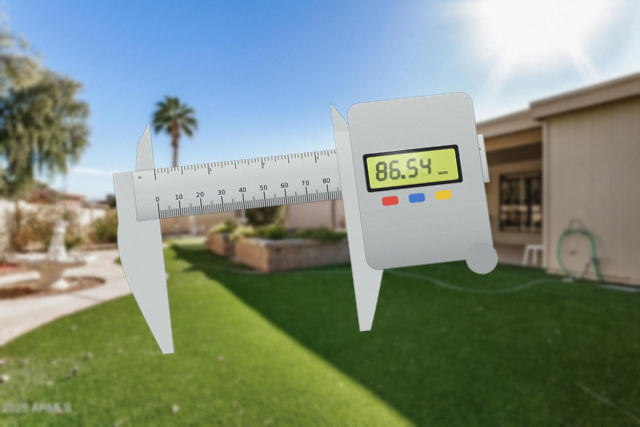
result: 86.54 mm
